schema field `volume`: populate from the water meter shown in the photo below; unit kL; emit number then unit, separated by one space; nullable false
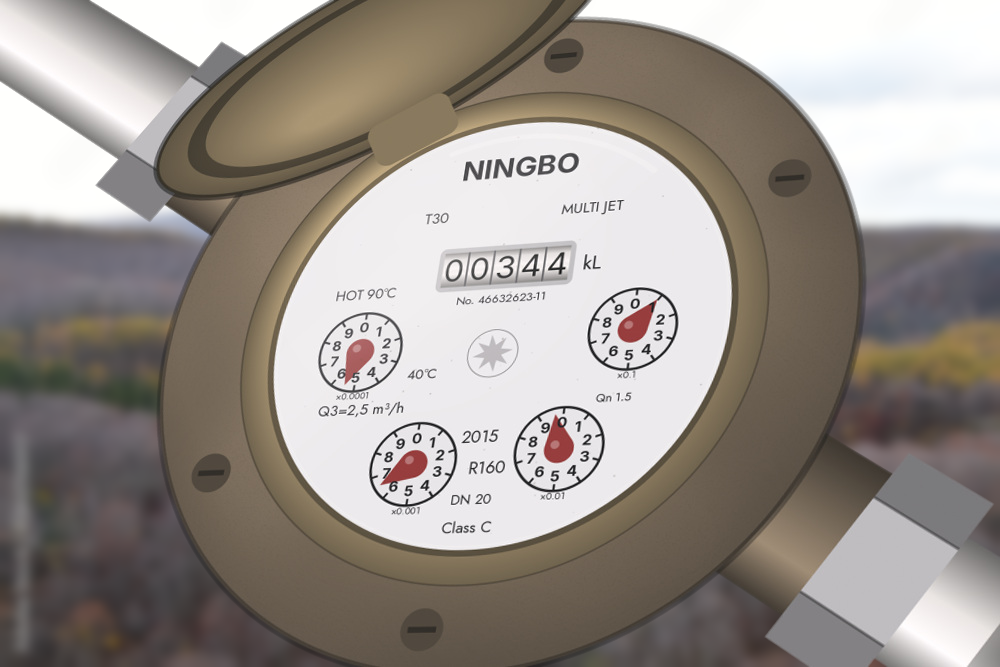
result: 344.0965 kL
